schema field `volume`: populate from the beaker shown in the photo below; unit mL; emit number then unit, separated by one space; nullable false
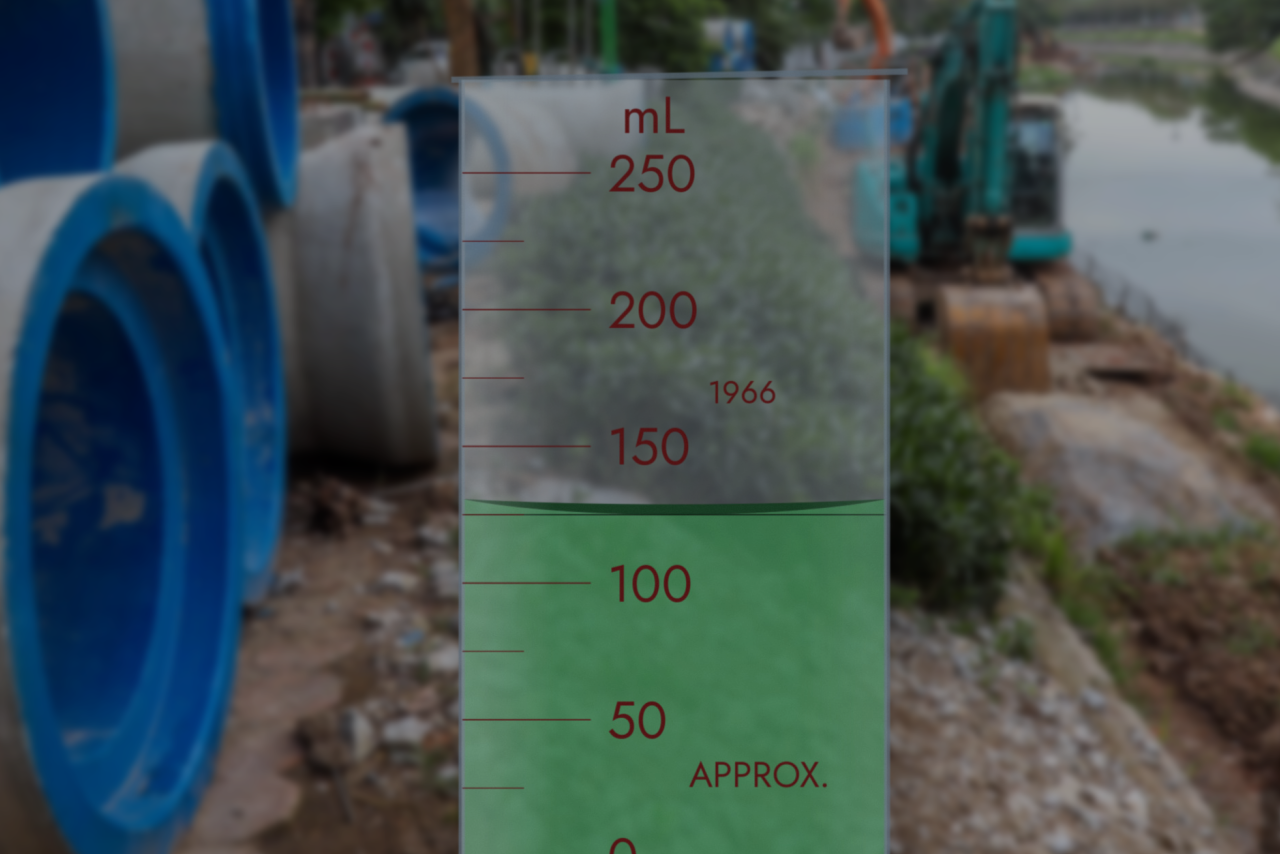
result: 125 mL
